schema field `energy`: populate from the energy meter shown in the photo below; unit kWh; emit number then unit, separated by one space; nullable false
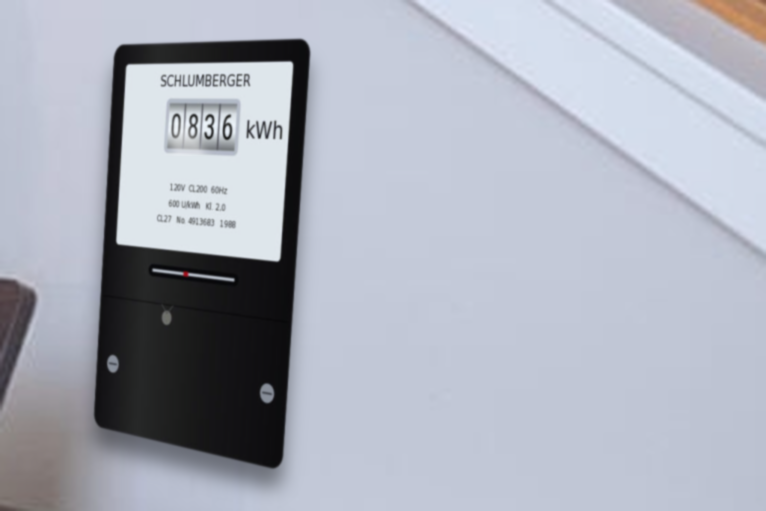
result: 836 kWh
